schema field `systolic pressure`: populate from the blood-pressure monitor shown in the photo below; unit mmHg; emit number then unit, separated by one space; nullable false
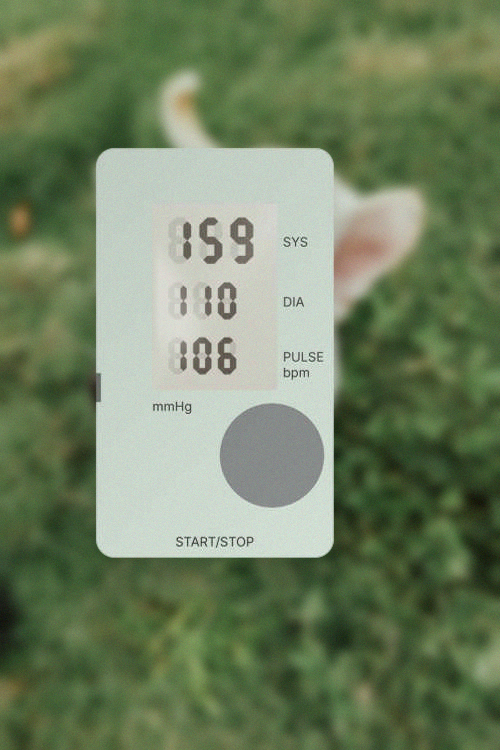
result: 159 mmHg
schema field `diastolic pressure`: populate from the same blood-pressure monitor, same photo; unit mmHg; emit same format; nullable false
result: 110 mmHg
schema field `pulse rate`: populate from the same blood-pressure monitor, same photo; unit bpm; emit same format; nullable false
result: 106 bpm
